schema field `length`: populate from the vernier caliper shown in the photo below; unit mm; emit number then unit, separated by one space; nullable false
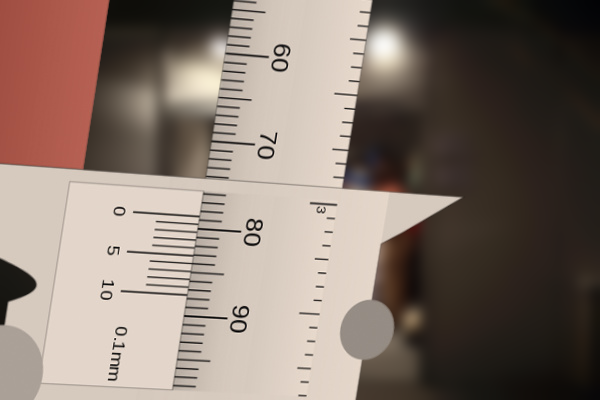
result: 78.6 mm
